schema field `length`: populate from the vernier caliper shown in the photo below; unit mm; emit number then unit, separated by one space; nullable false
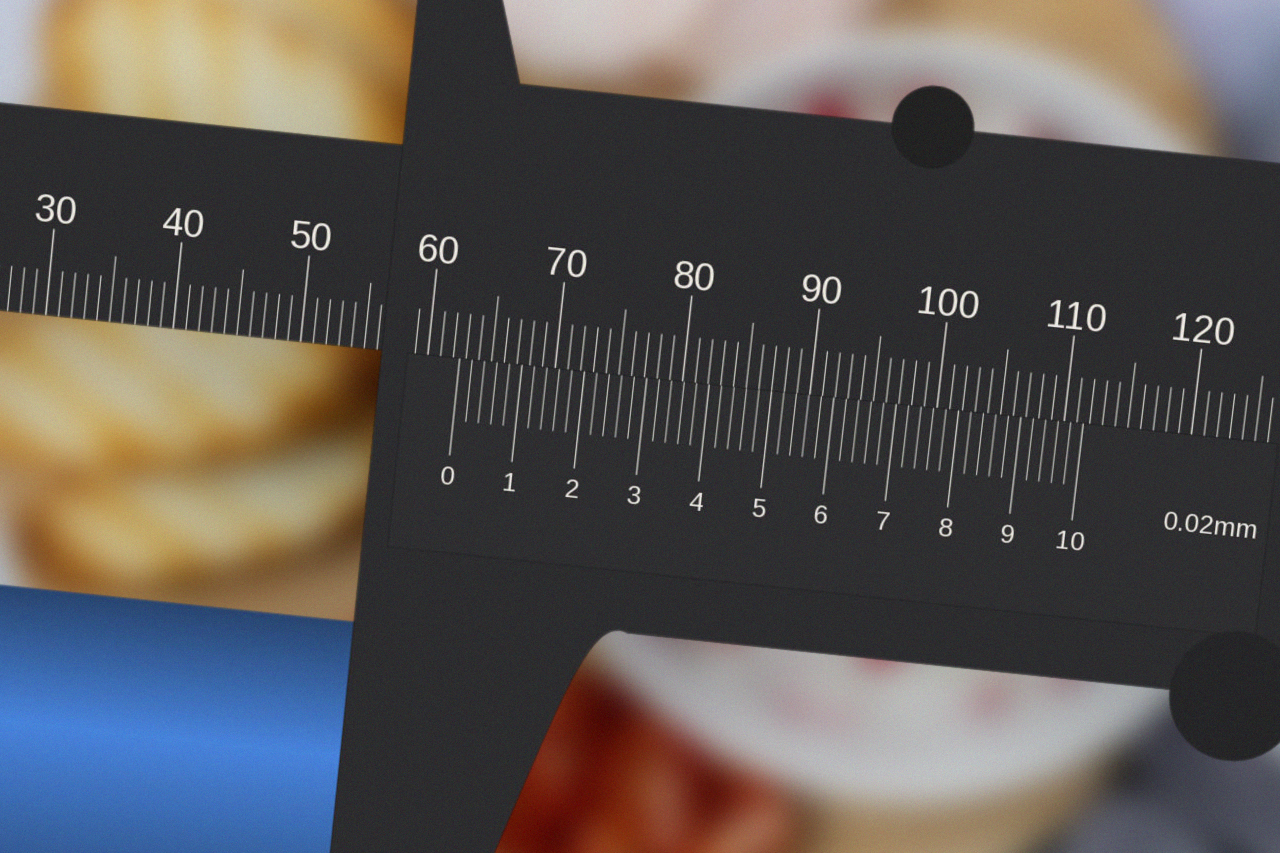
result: 62.5 mm
